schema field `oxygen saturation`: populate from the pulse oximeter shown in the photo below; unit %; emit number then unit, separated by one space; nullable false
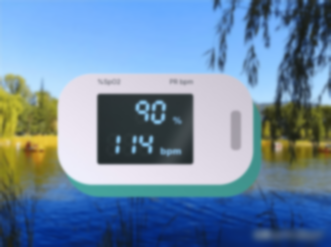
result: 90 %
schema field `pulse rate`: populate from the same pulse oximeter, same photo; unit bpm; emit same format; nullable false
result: 114 bpm
